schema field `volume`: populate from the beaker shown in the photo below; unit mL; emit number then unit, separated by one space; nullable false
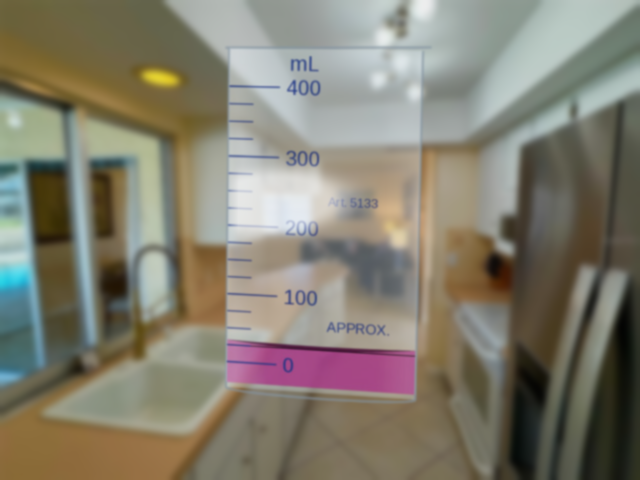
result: 25 mL
